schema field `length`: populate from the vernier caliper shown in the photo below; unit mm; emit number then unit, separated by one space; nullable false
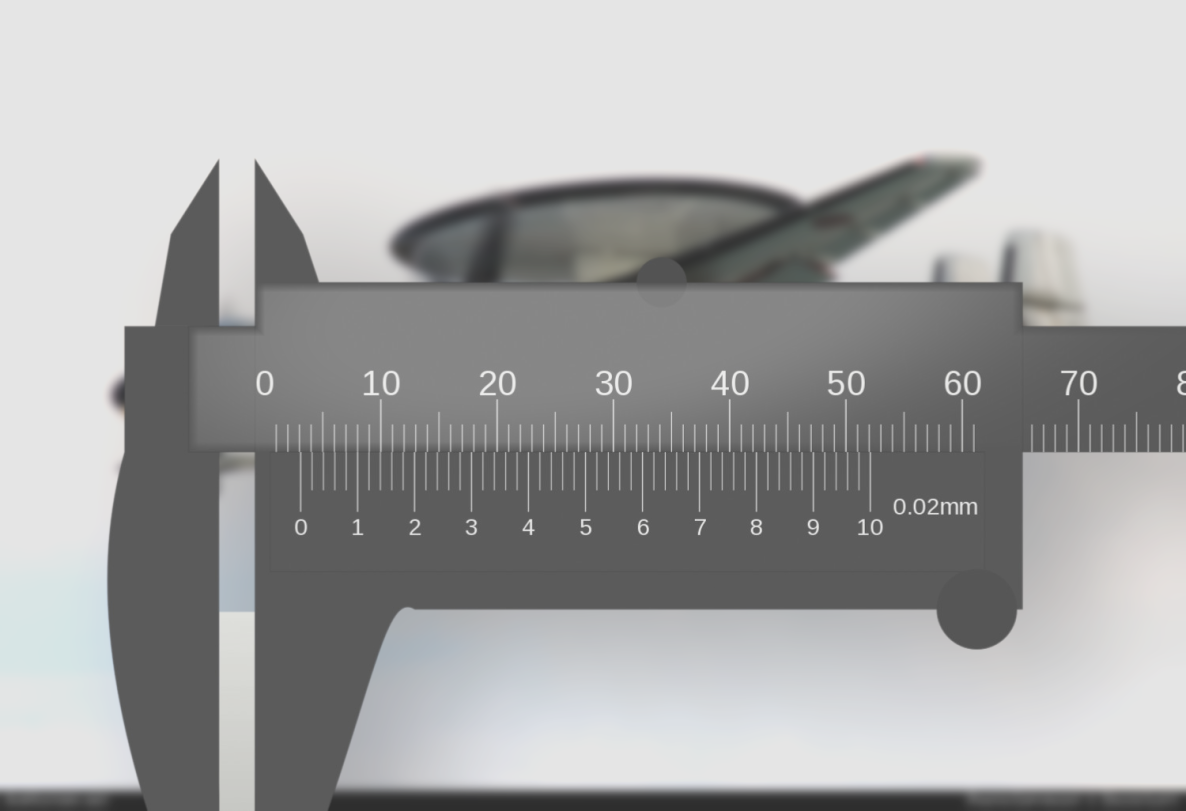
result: 3.1 mm
